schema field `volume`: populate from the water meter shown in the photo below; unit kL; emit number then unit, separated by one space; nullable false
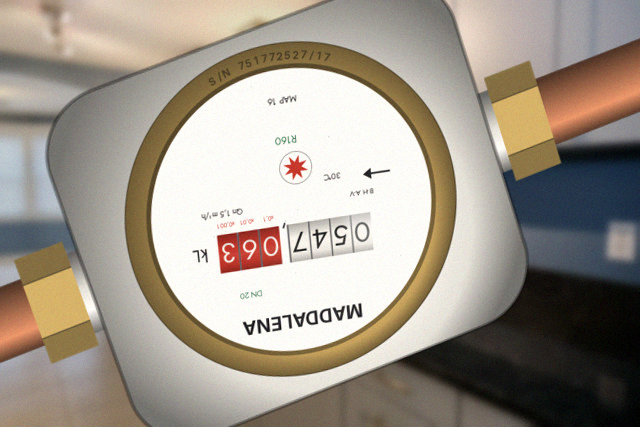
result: 547.063 kL
